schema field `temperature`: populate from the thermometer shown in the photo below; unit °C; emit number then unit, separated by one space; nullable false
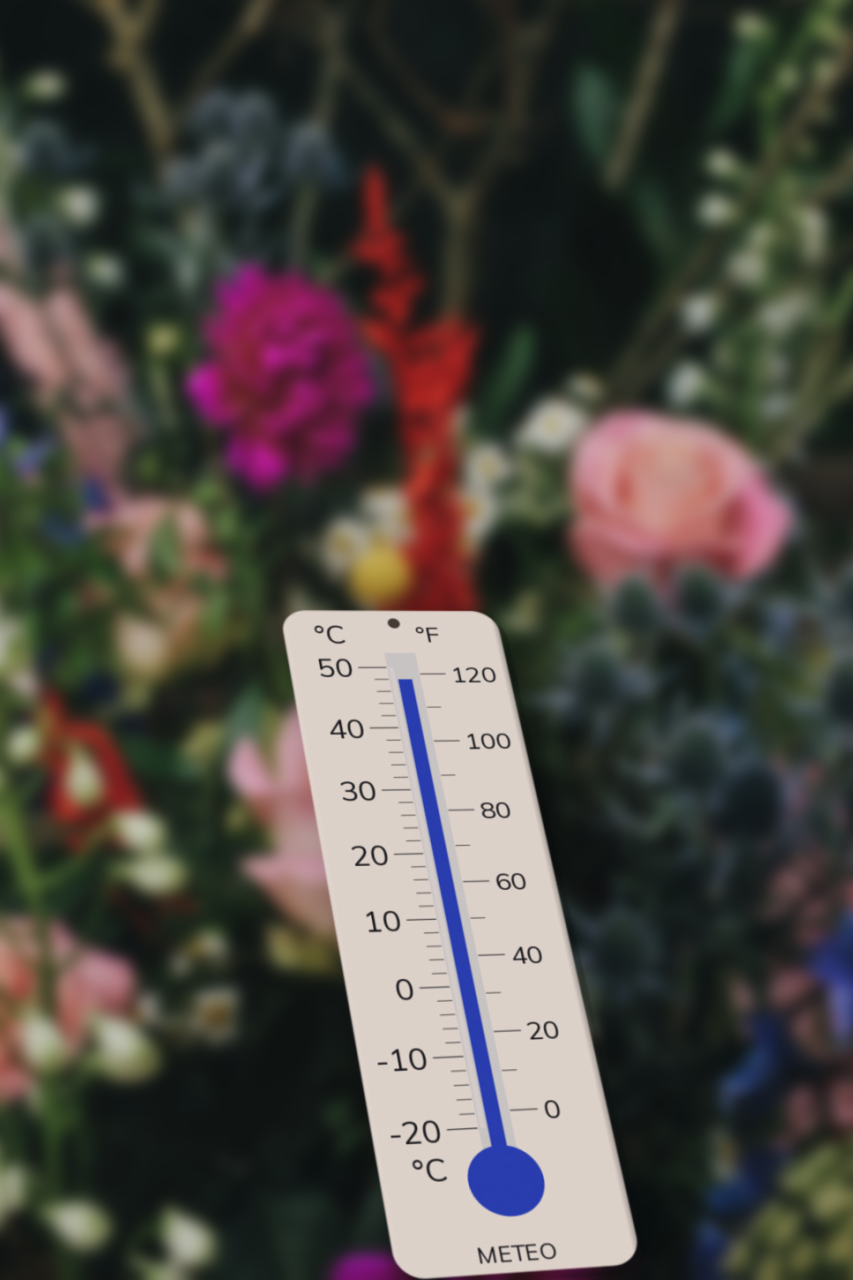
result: 48 °C
